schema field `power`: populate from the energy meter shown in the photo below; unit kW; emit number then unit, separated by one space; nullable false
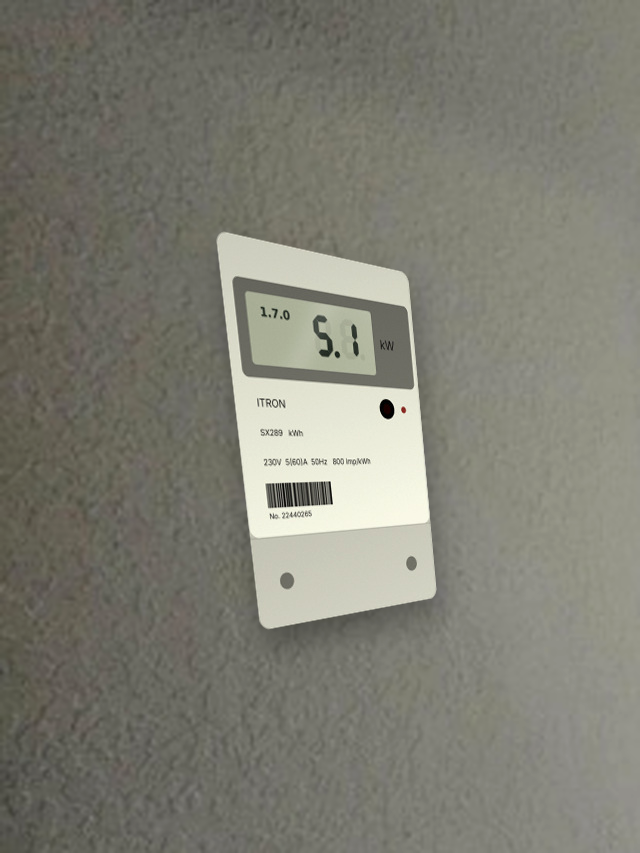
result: 5.1 kW
